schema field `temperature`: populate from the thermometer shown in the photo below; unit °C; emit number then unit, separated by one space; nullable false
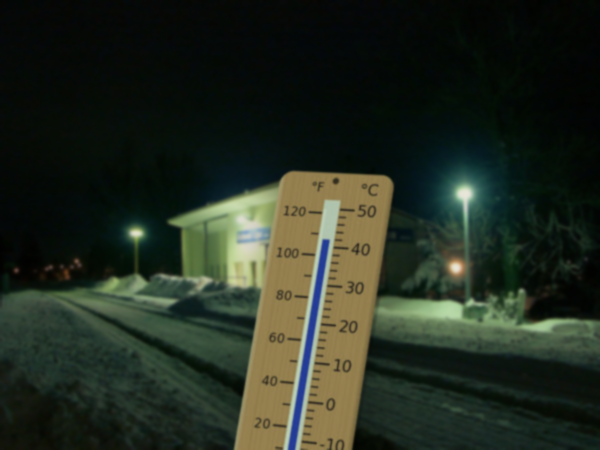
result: 42 °C
